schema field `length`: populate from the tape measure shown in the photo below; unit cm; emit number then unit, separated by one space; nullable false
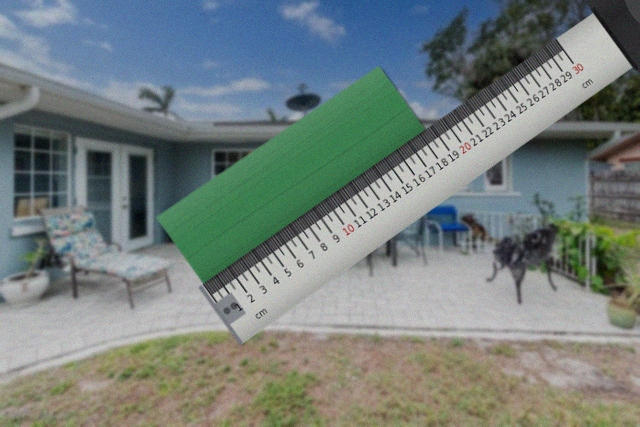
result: 18.5 cm
